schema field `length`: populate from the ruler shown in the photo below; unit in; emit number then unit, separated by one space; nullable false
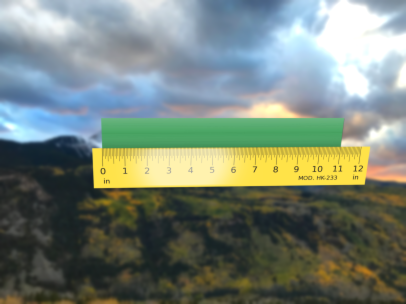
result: 11 in
